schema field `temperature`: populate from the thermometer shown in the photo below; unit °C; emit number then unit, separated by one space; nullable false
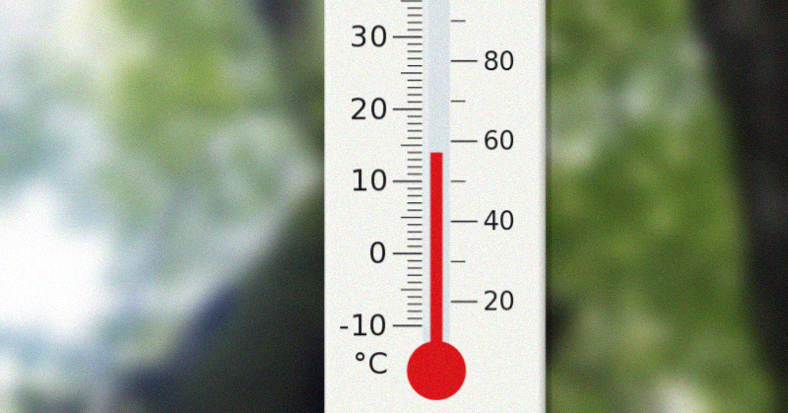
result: 14 °C
